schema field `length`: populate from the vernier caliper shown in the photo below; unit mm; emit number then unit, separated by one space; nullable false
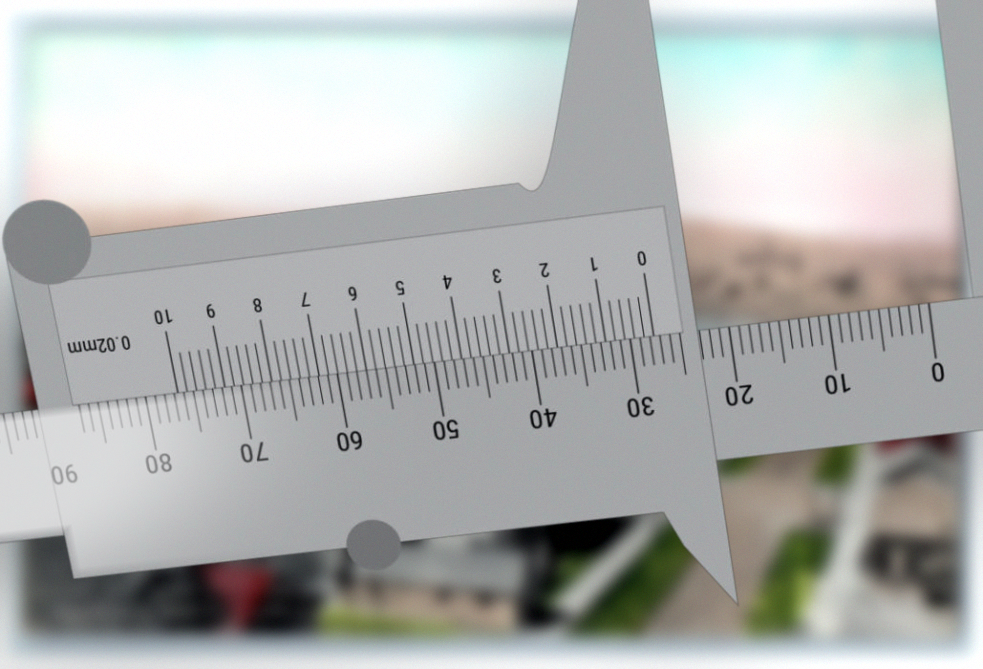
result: 27.6 mm
